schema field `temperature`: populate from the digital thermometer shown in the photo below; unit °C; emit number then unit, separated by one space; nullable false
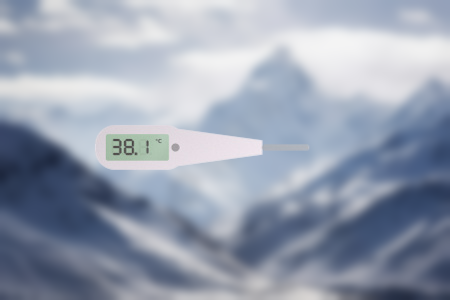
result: 38.1 °C
